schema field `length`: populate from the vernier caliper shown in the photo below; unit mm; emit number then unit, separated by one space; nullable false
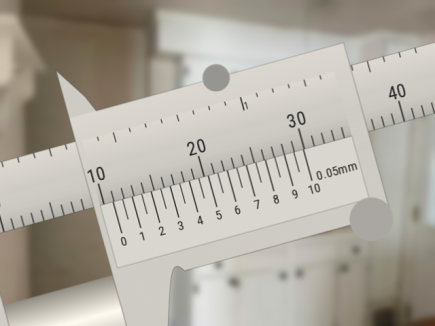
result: 10.9 mm
